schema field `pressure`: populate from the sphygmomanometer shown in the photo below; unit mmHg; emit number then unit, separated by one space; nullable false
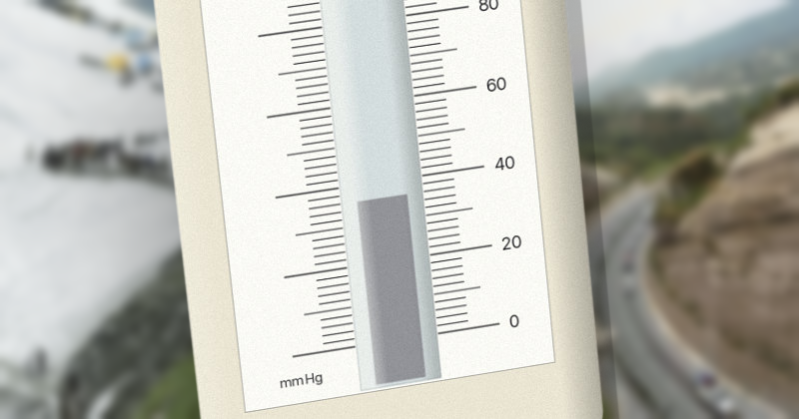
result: 36 mmHg
